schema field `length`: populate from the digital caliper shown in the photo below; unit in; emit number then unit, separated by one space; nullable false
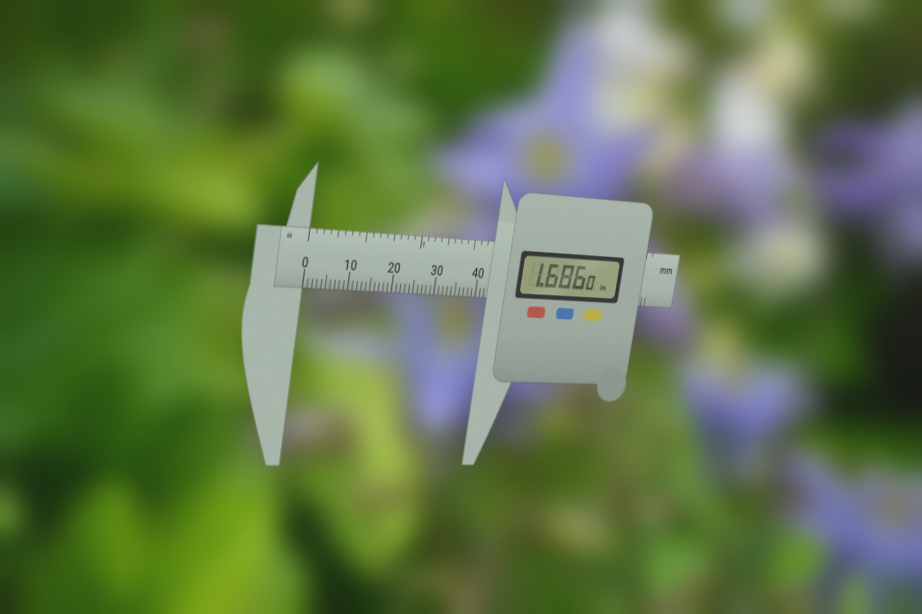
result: 1.6860 in
